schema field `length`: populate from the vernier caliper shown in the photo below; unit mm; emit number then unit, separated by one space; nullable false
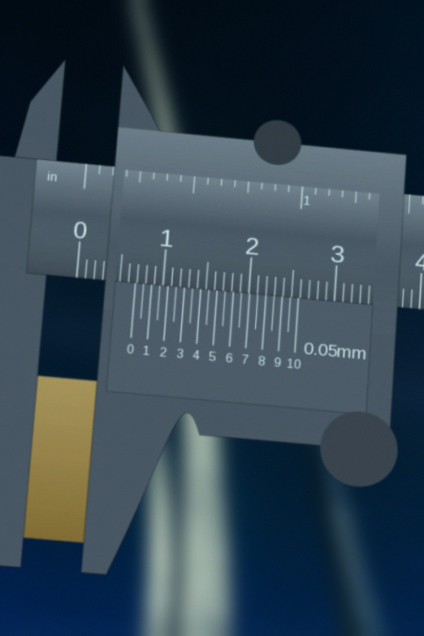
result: 6.8 mm
